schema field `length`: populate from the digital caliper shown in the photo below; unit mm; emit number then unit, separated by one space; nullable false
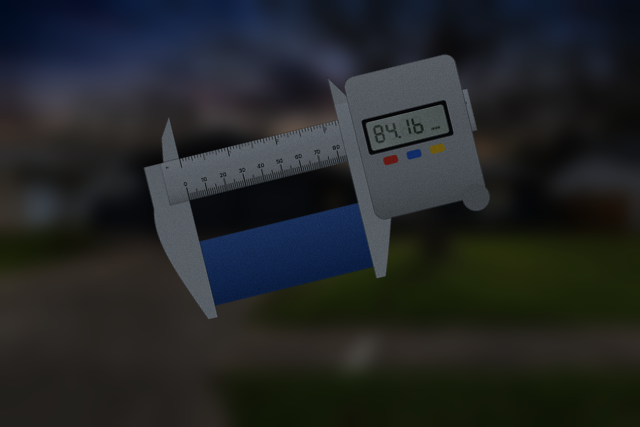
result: 84.16 mm
